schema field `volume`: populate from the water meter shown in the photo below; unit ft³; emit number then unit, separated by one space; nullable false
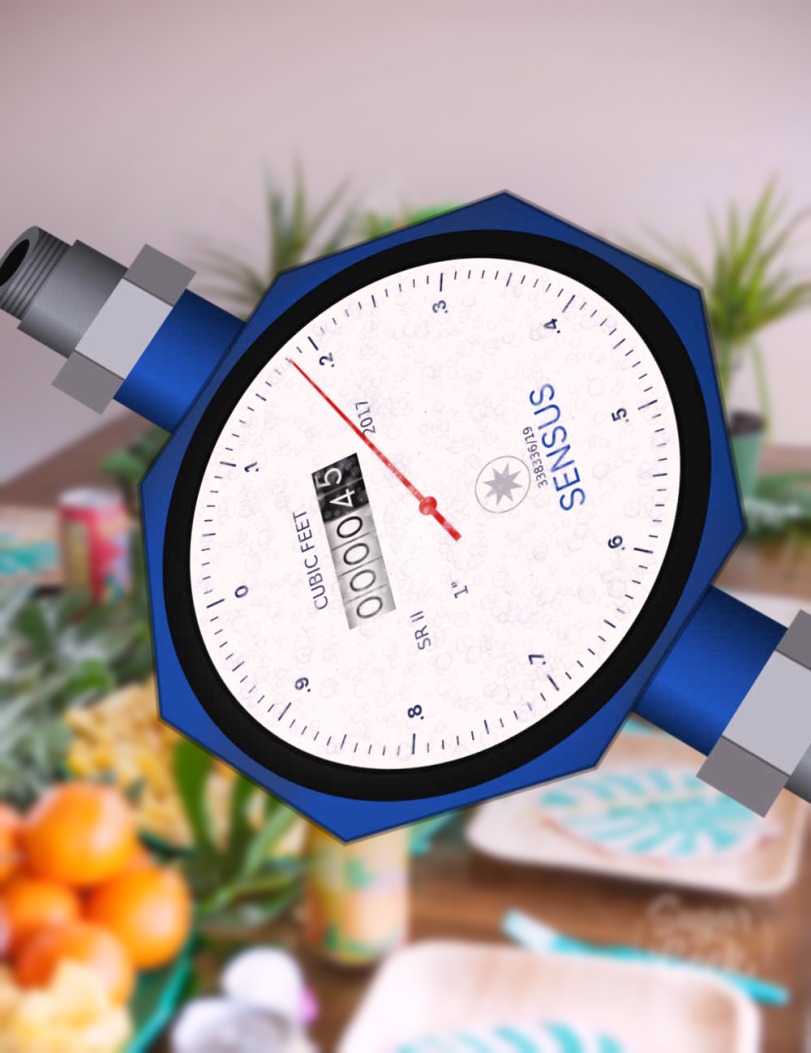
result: 45.18 ft³
